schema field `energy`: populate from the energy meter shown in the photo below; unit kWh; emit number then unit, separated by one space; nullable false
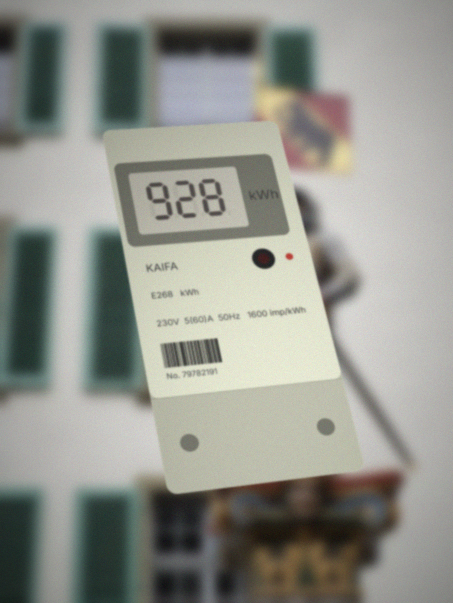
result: 928 kWh
